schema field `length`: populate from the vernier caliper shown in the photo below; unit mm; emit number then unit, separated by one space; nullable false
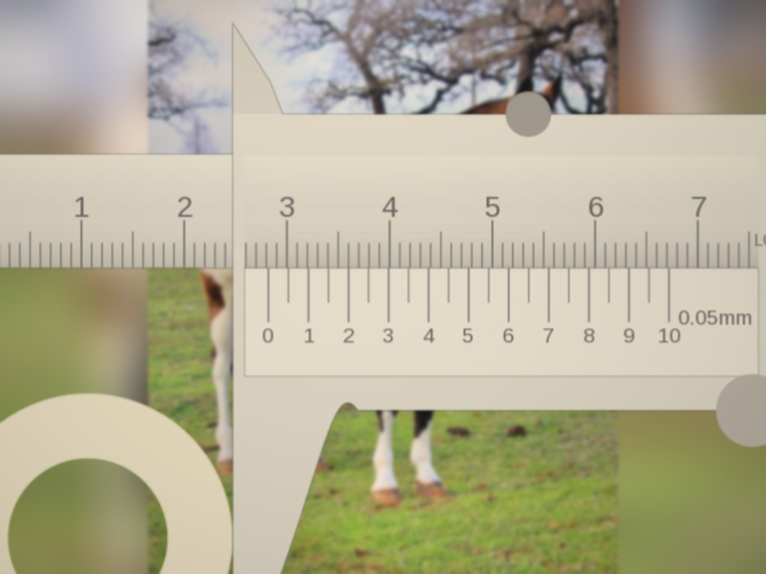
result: 28.2 mm
